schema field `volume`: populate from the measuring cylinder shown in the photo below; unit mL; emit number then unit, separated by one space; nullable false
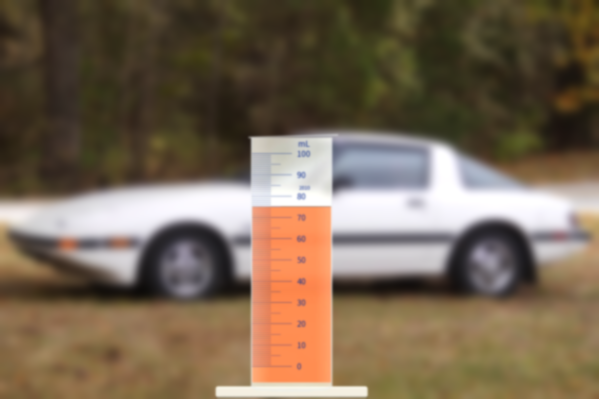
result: 75 mL
